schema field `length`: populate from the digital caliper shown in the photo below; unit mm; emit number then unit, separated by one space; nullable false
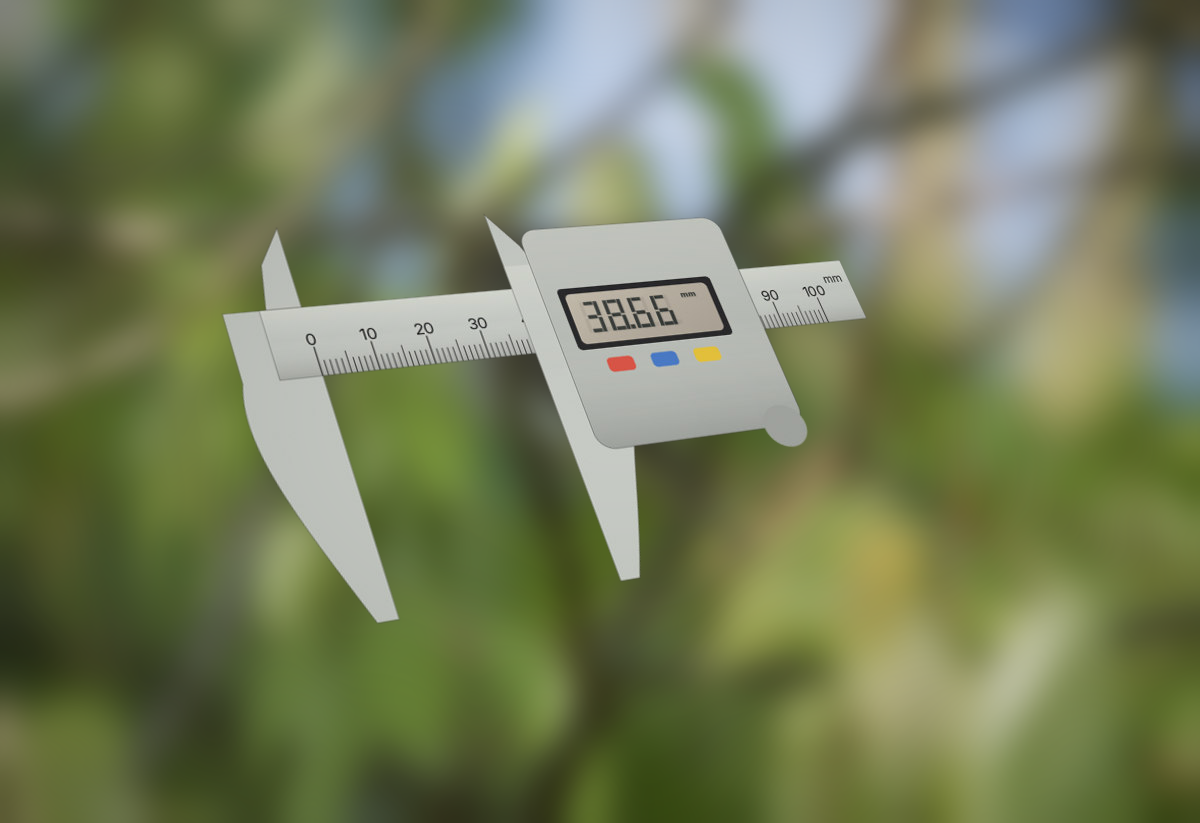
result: 38.66 mm
